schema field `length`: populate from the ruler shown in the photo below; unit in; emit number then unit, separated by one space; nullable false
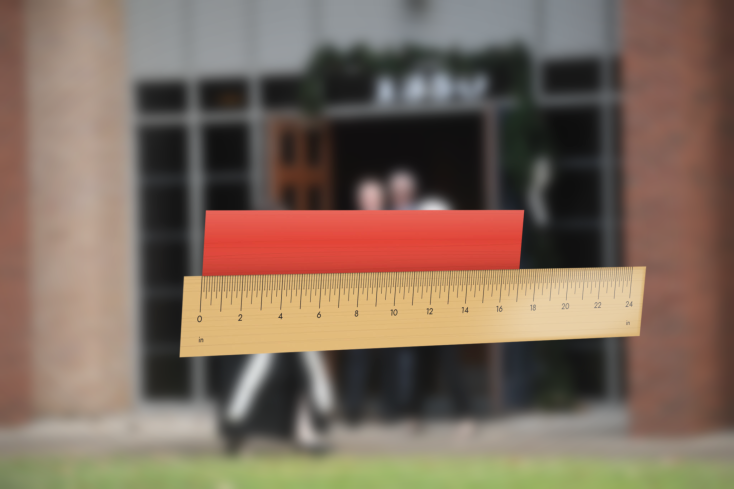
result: 17 in
